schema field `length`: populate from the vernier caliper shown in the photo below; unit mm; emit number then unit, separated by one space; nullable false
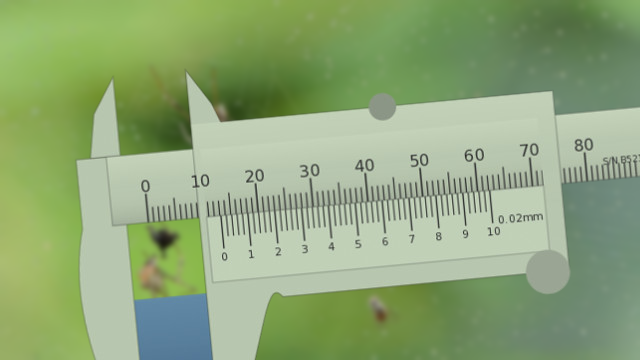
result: 13.2 mm
